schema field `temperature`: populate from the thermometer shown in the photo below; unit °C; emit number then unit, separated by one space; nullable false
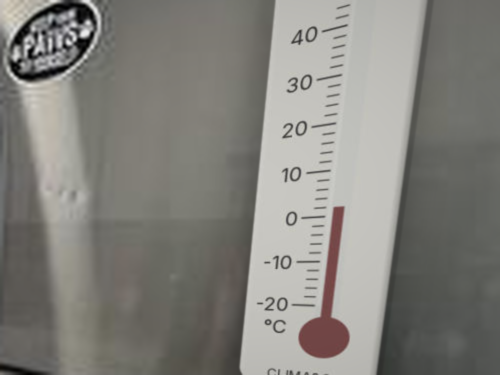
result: 2 °C
